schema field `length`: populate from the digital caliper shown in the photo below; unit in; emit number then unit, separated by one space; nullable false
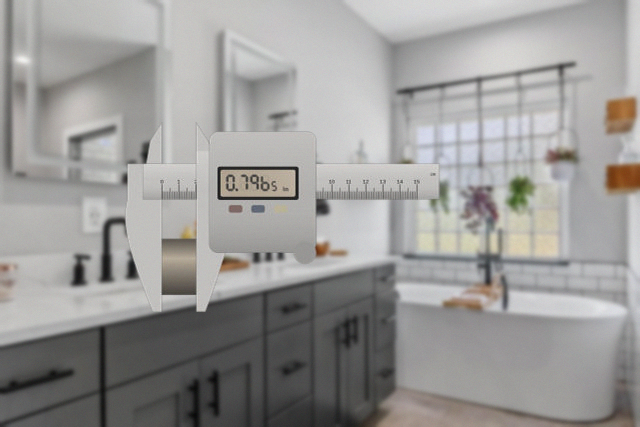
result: 0.7965 in
